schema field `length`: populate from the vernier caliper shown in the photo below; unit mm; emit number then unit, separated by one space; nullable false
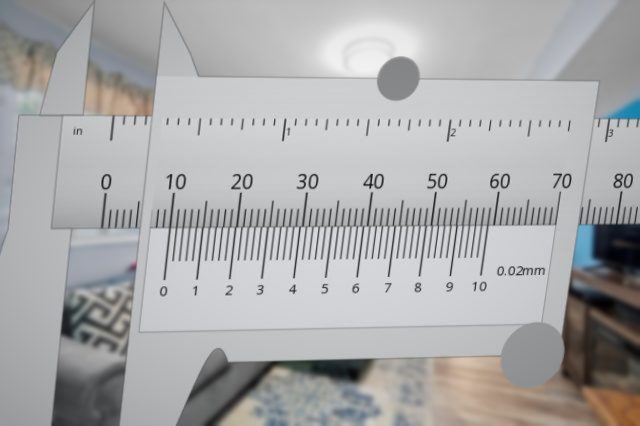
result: 10.0 mm
